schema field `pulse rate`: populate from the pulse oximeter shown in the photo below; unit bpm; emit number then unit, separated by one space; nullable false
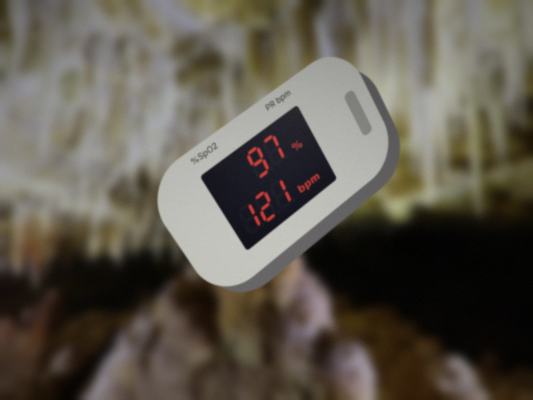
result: 121 bpm
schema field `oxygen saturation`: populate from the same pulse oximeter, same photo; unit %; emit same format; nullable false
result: 97 %
